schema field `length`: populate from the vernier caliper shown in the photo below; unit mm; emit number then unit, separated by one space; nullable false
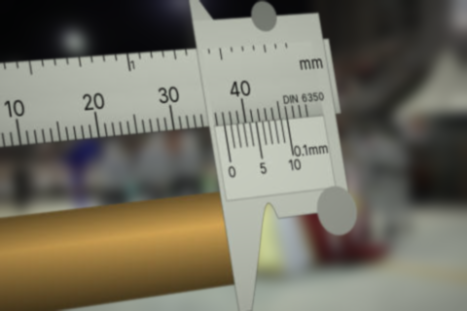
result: 37.0 mm
